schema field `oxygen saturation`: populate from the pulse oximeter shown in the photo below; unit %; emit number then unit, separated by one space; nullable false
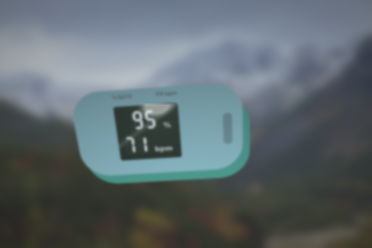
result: 95 %
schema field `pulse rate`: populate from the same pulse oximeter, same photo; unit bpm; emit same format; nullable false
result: 71 bpm
